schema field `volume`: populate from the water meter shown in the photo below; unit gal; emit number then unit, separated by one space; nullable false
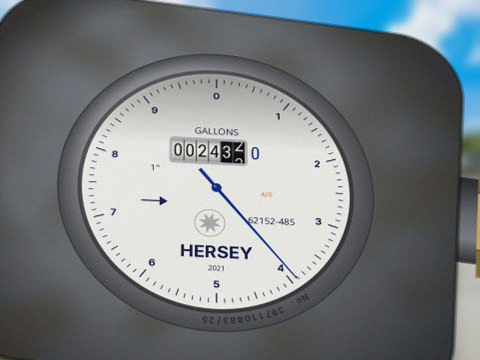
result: 24323.9 gal
